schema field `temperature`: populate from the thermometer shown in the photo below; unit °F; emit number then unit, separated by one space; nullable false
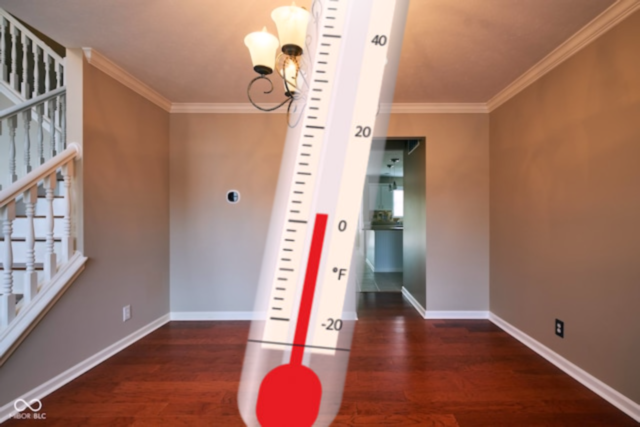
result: 2 °F
